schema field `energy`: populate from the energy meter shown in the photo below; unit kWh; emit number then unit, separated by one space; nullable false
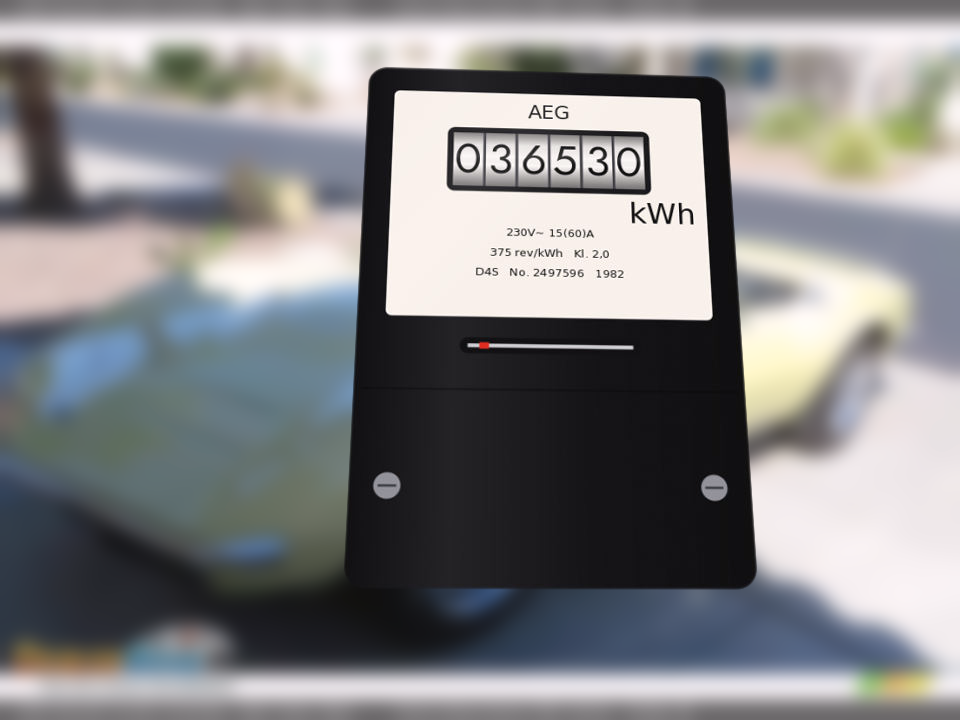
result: 36530 kWh
